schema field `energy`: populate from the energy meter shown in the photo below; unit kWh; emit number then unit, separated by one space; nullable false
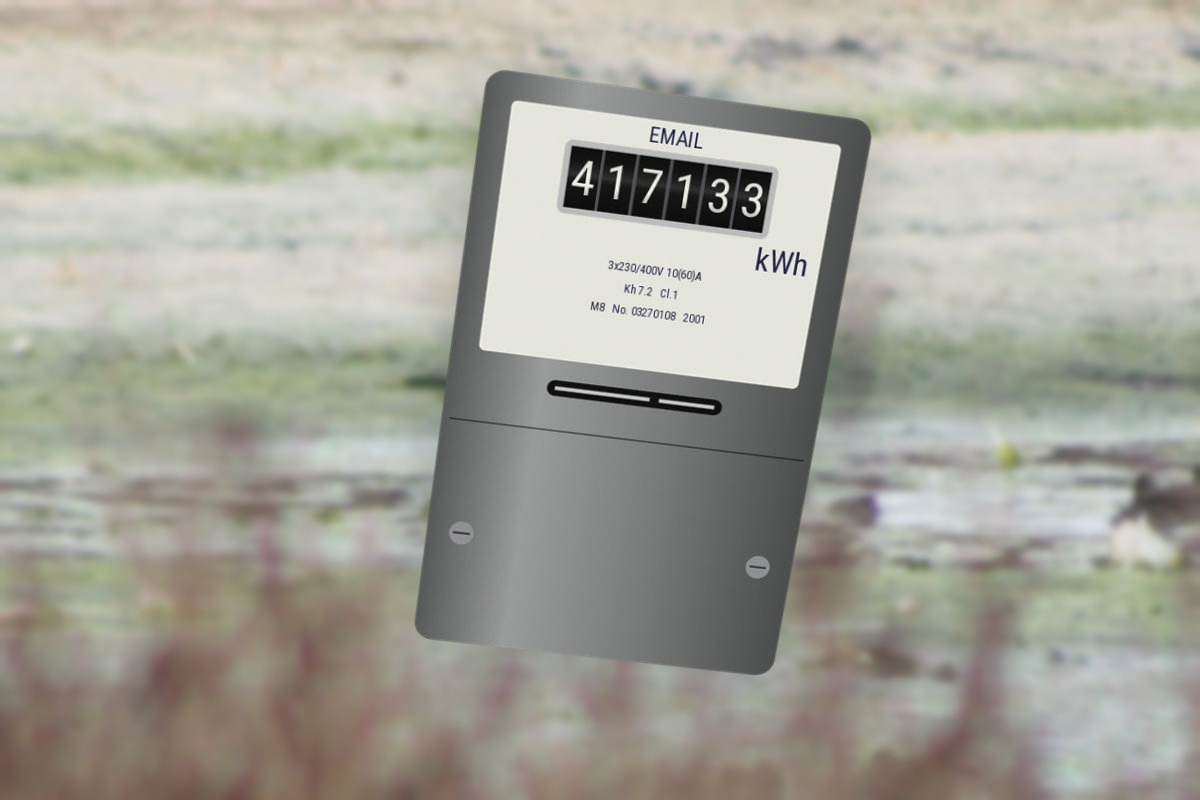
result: 417133 kWh
